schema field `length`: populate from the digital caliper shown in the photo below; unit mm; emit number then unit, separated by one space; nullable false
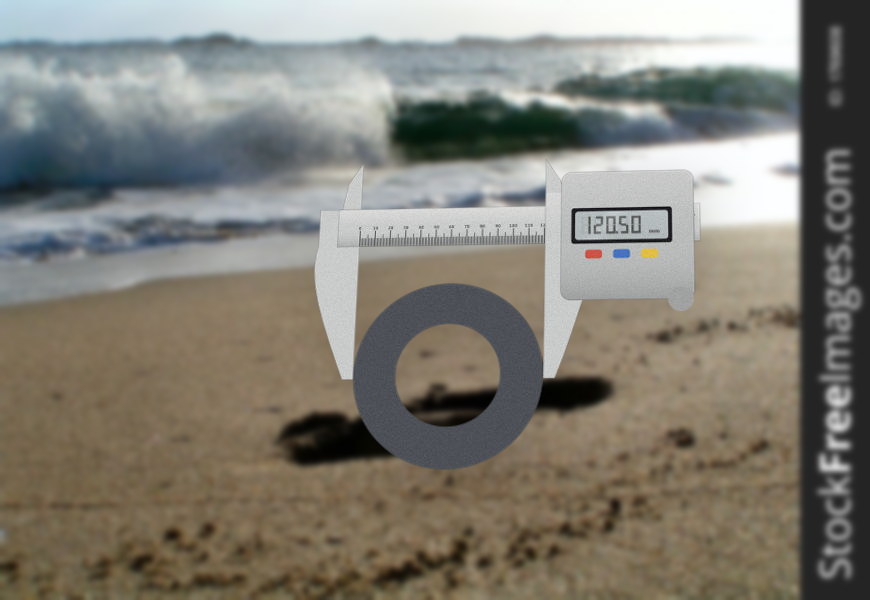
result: 120.50 mm
